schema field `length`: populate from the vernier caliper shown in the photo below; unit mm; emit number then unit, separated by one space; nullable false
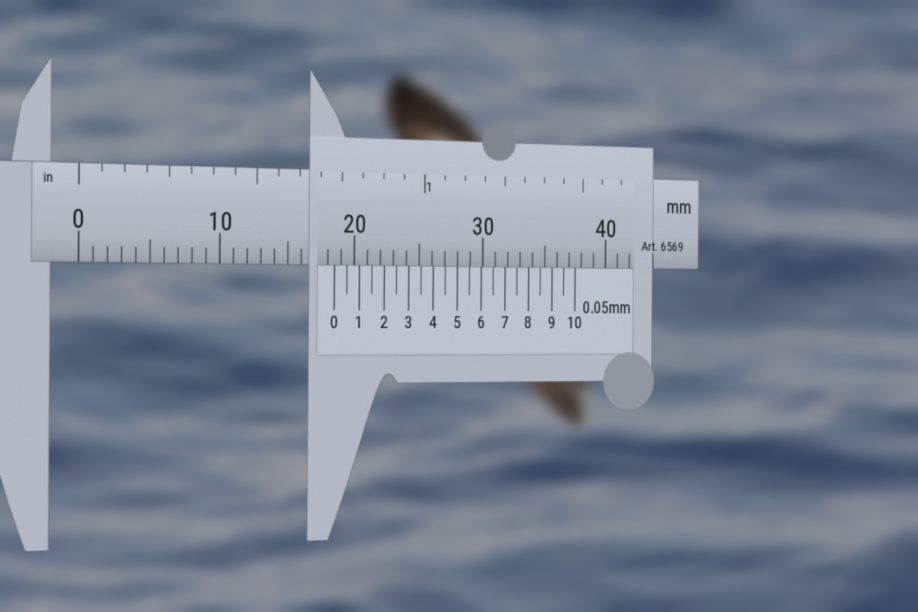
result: 18.5 mm
